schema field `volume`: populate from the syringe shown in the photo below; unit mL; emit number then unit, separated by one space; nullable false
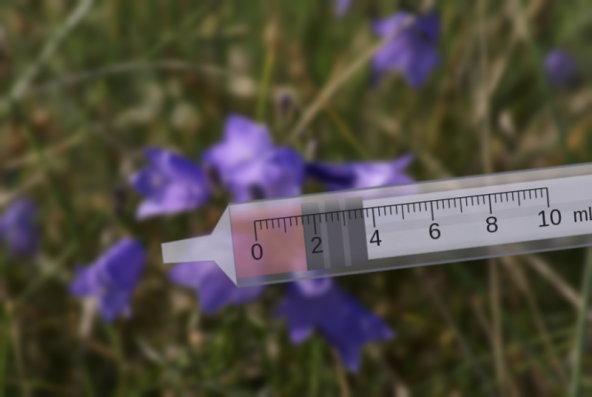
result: 1.6 mL
